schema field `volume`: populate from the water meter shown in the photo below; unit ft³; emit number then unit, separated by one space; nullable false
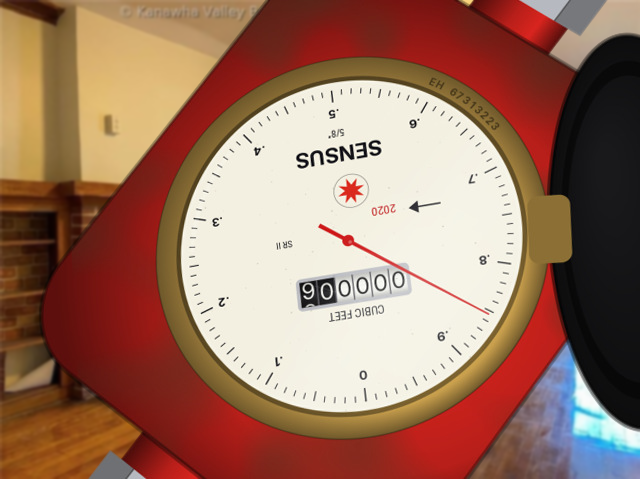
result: 5.85 ft³
